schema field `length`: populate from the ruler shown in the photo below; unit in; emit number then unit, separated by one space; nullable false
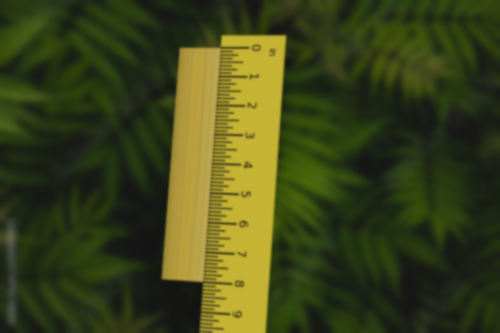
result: 8 in
